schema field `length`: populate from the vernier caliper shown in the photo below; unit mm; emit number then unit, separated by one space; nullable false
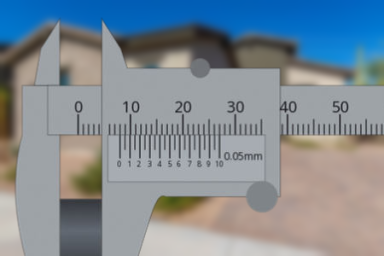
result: 8.0 mm
